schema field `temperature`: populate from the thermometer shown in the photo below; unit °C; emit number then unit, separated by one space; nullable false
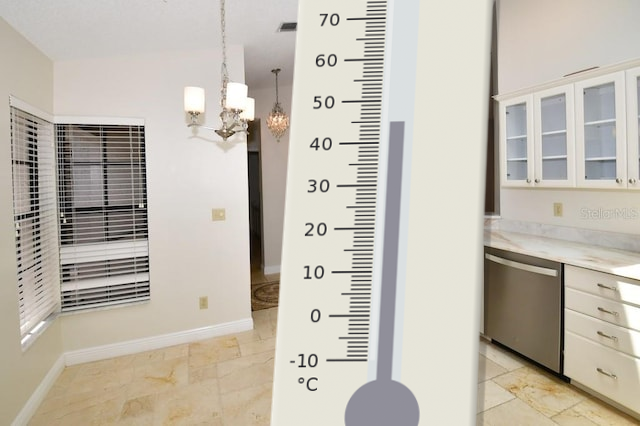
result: 45 °C
